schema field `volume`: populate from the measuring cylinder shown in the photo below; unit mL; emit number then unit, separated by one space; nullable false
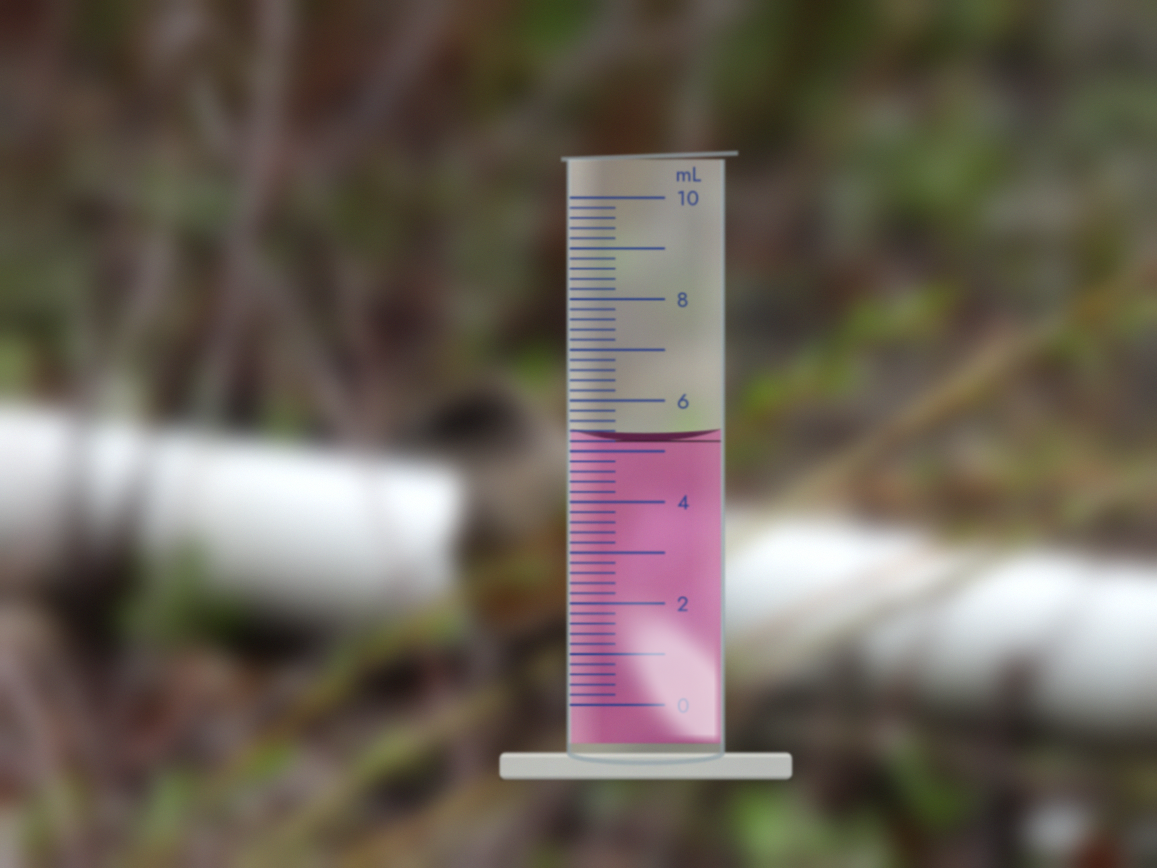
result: 5.2 mL
